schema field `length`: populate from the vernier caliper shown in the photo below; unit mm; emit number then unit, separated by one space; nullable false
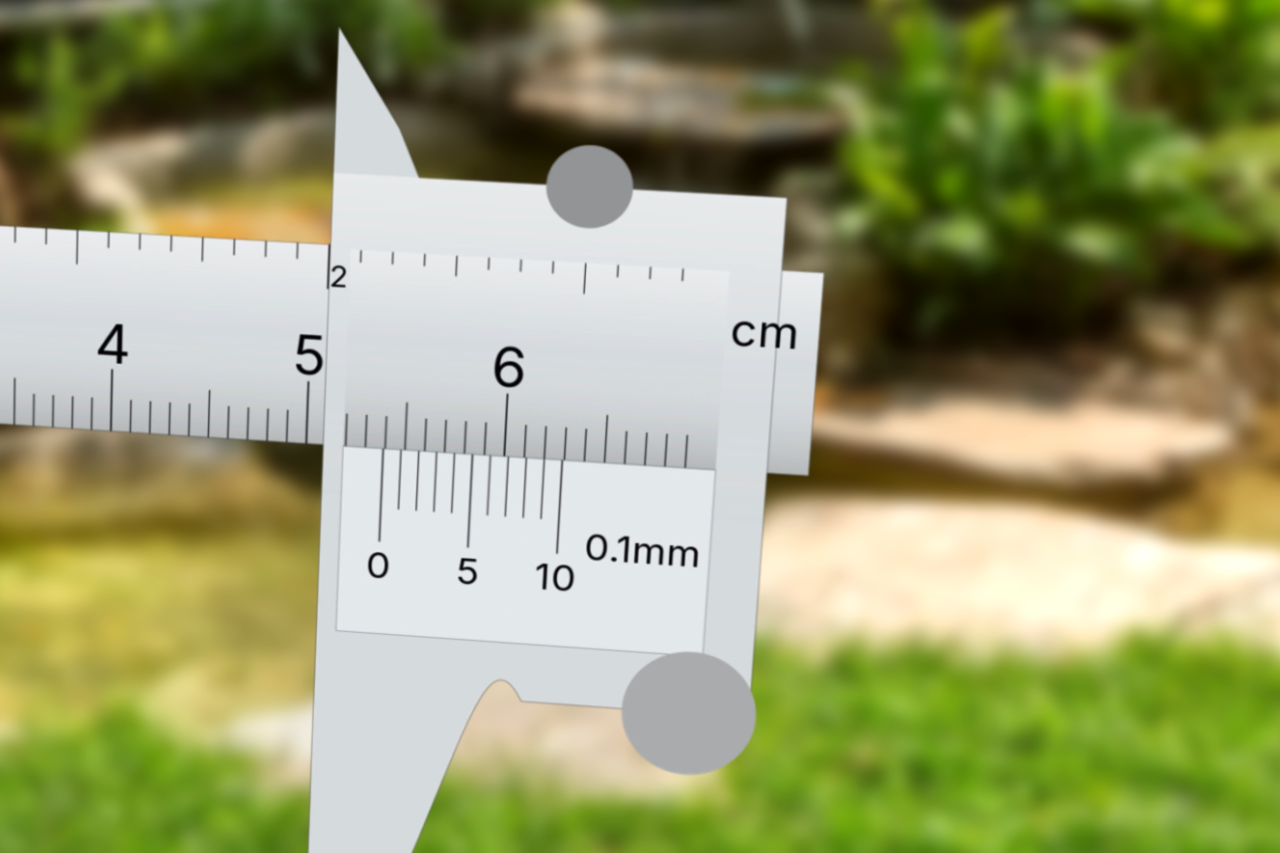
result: 53.9 mm
